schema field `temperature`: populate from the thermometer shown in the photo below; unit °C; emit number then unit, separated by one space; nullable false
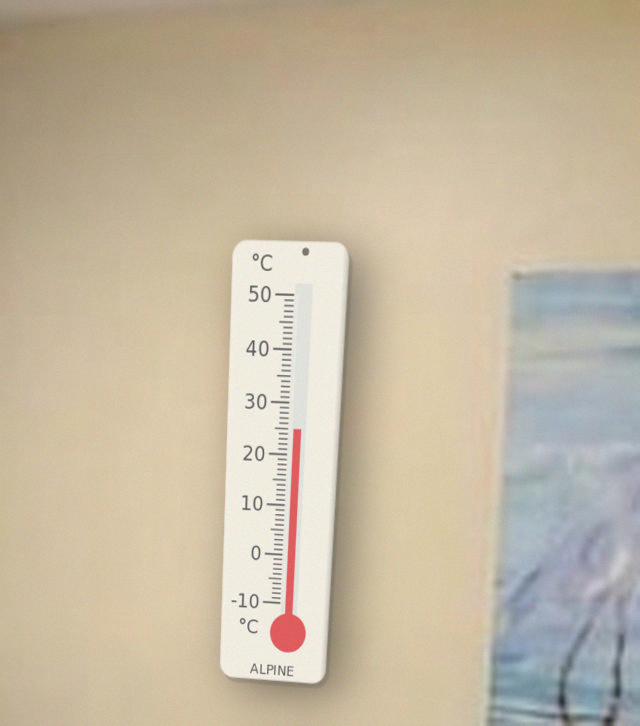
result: 25 °C
